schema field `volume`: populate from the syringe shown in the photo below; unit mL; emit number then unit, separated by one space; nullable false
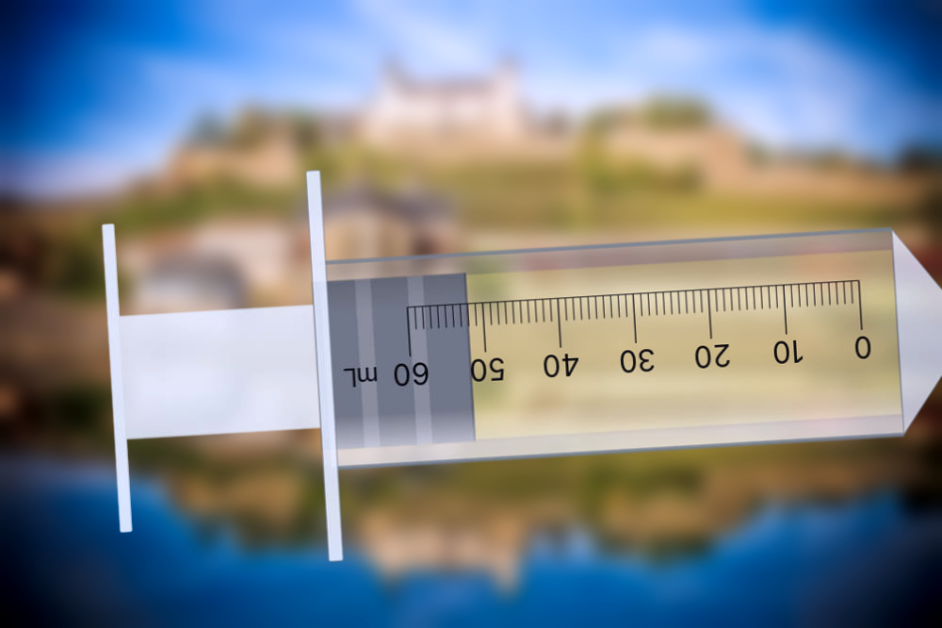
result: 52 mL
